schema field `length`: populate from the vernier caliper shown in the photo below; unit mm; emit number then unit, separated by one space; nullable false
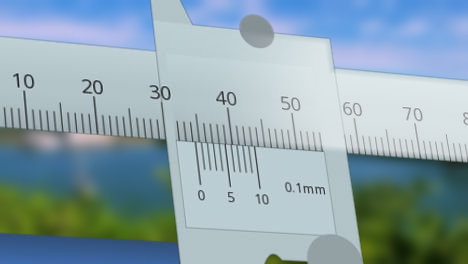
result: 34.4 mm
